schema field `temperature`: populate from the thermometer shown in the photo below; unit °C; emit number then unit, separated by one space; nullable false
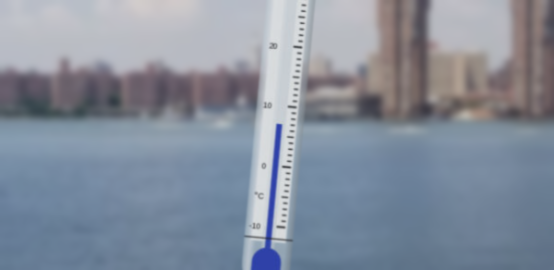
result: 7 °C
